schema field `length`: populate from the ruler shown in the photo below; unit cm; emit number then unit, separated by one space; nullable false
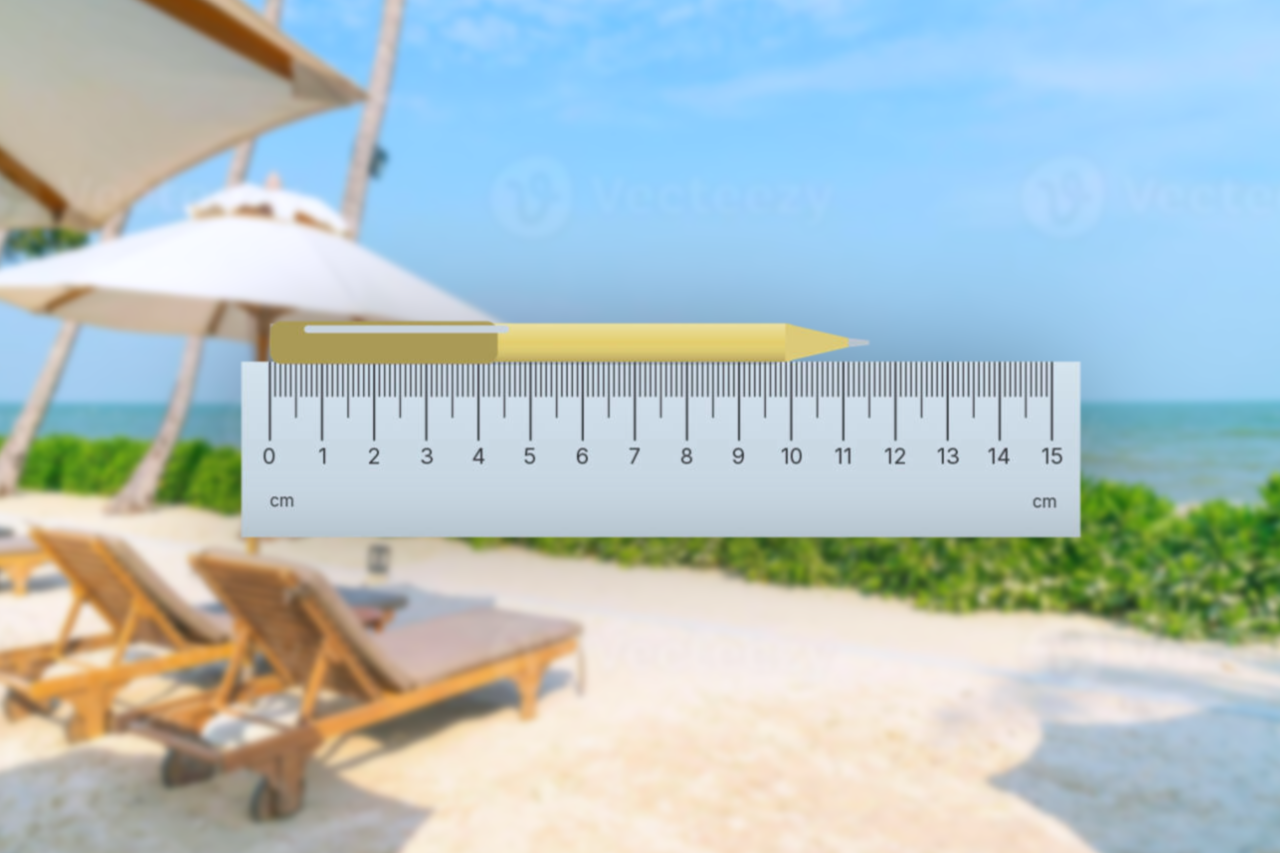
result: 11.5 cm
